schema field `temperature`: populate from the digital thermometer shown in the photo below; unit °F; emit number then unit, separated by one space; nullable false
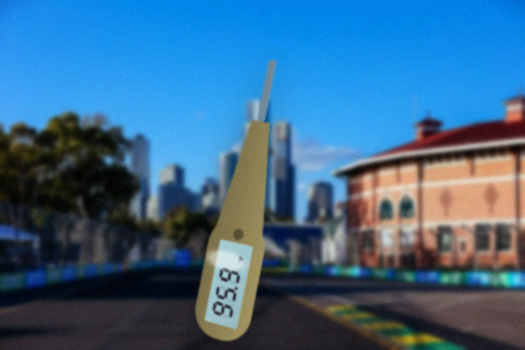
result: 95.9 °F
